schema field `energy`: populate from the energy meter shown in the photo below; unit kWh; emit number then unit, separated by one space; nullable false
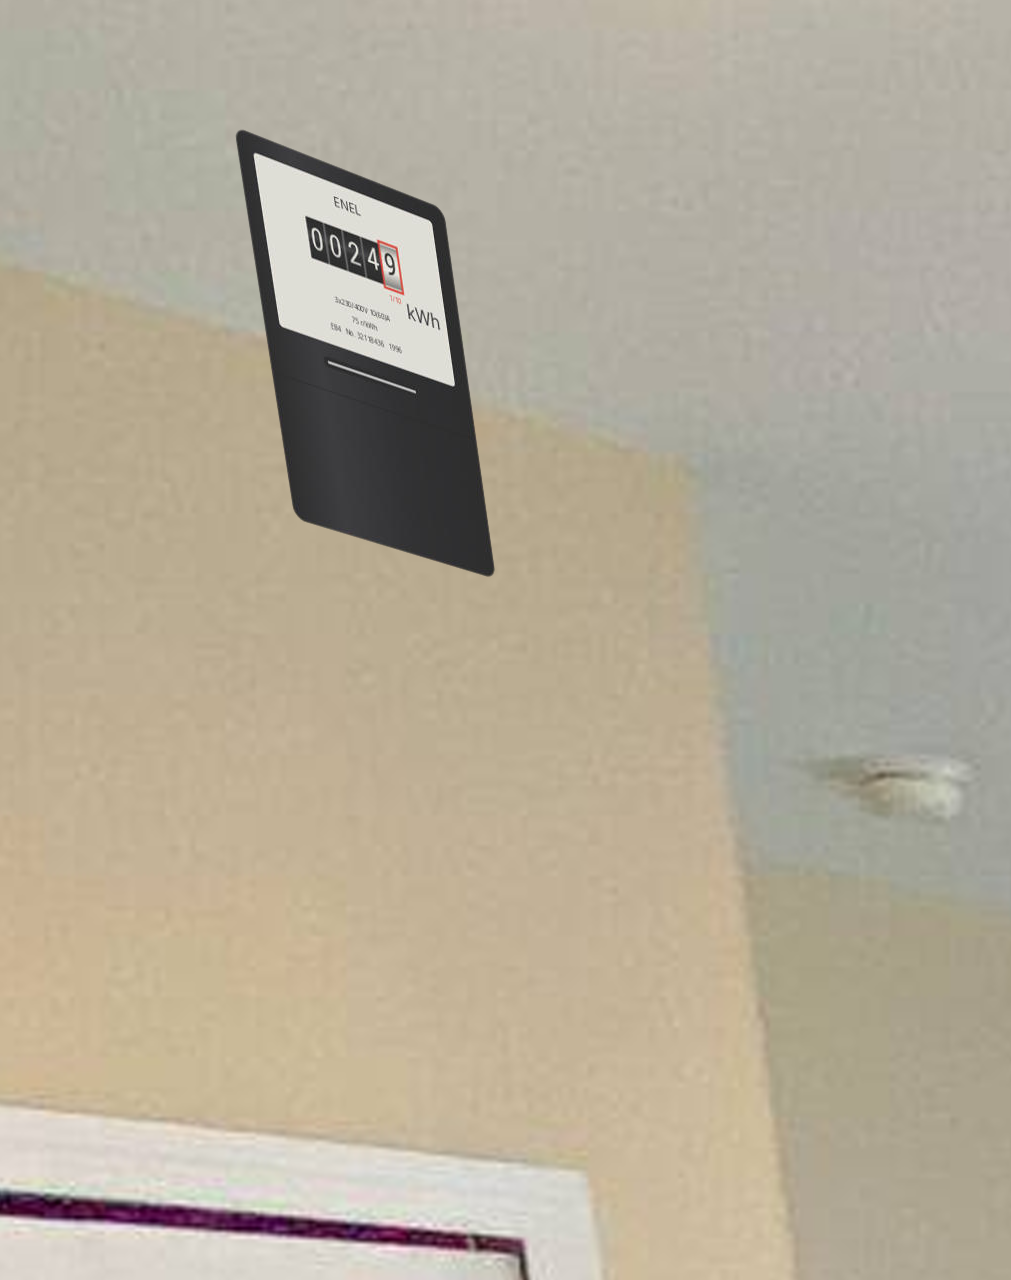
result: 24.9 kWh
